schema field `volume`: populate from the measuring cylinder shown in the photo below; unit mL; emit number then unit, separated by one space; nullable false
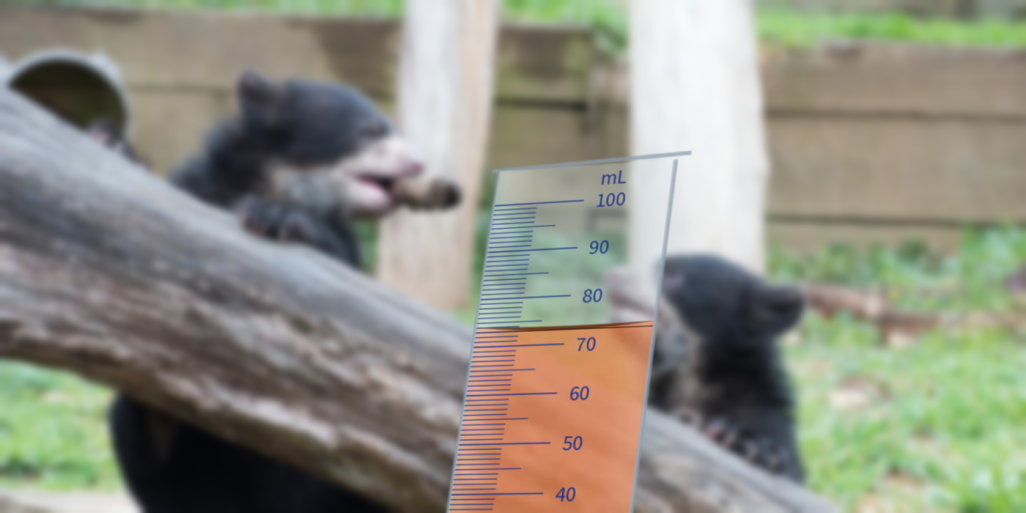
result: 73 mL
